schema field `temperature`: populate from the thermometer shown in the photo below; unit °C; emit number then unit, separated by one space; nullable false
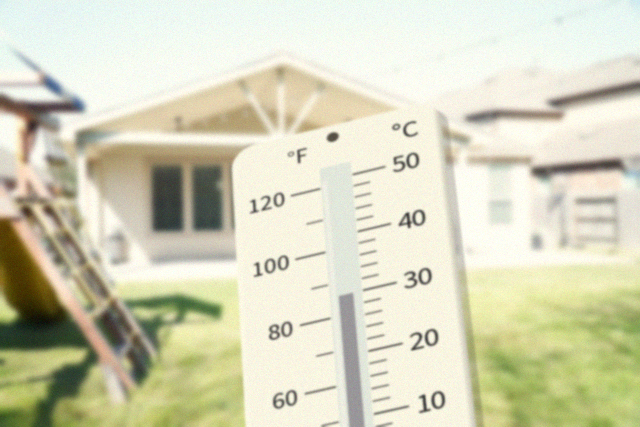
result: 30 °C
